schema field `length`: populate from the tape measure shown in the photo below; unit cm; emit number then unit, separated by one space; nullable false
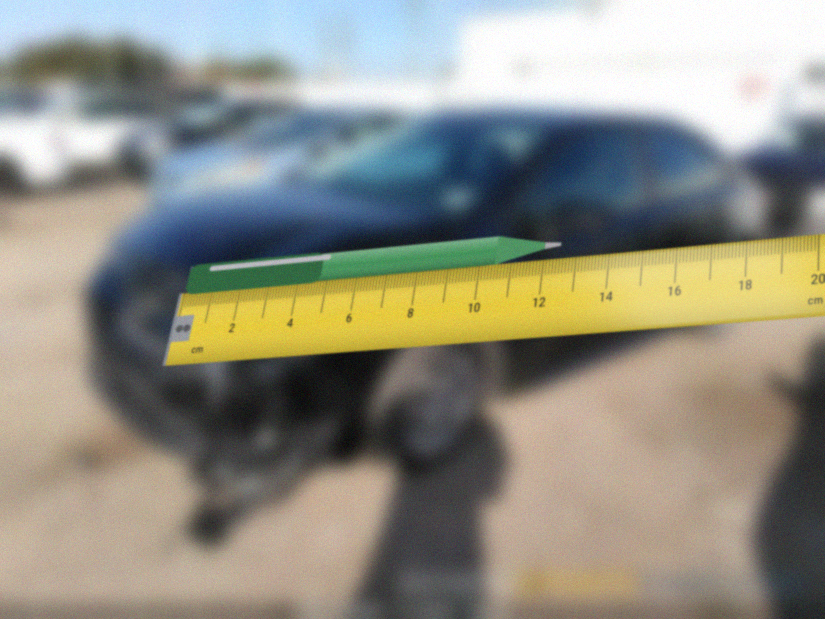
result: 12.5 cm
